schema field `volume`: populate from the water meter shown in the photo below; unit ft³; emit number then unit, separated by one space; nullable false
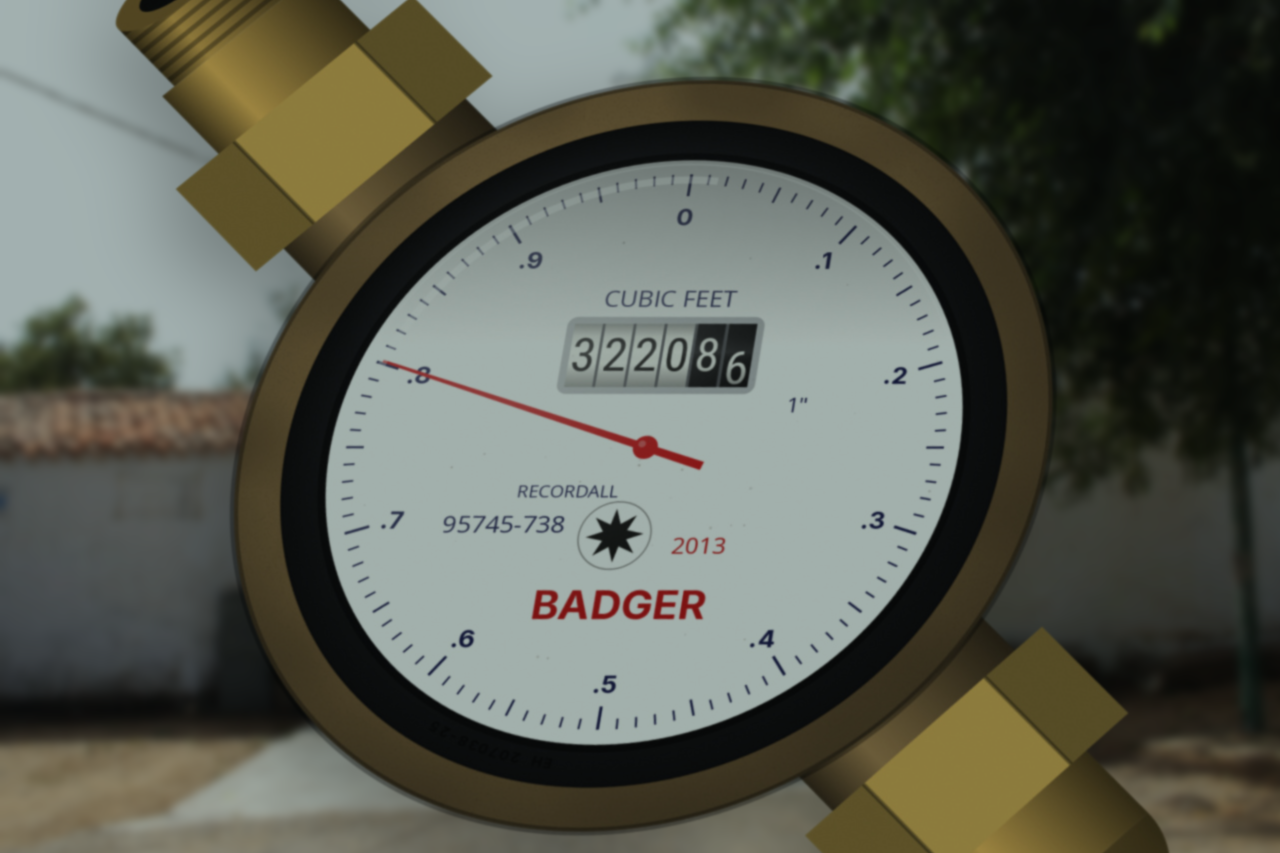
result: 322085.80 ft³
